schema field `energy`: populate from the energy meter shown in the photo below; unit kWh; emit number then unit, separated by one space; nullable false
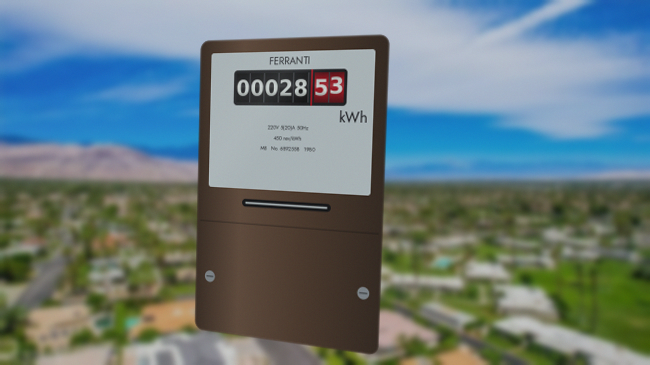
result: 28.53 kWh
